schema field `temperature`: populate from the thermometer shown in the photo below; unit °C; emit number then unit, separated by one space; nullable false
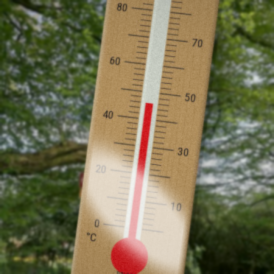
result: 46 °C
